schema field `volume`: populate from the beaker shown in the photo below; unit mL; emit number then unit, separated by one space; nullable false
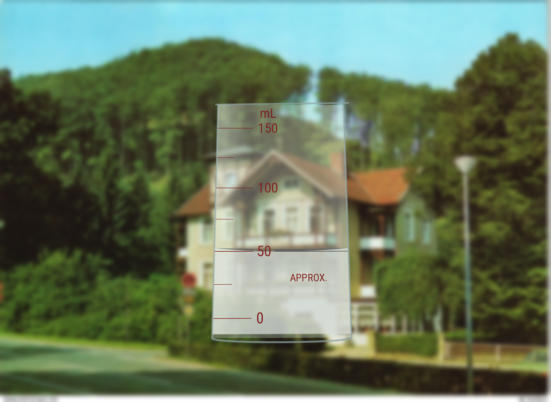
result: 50 mL
